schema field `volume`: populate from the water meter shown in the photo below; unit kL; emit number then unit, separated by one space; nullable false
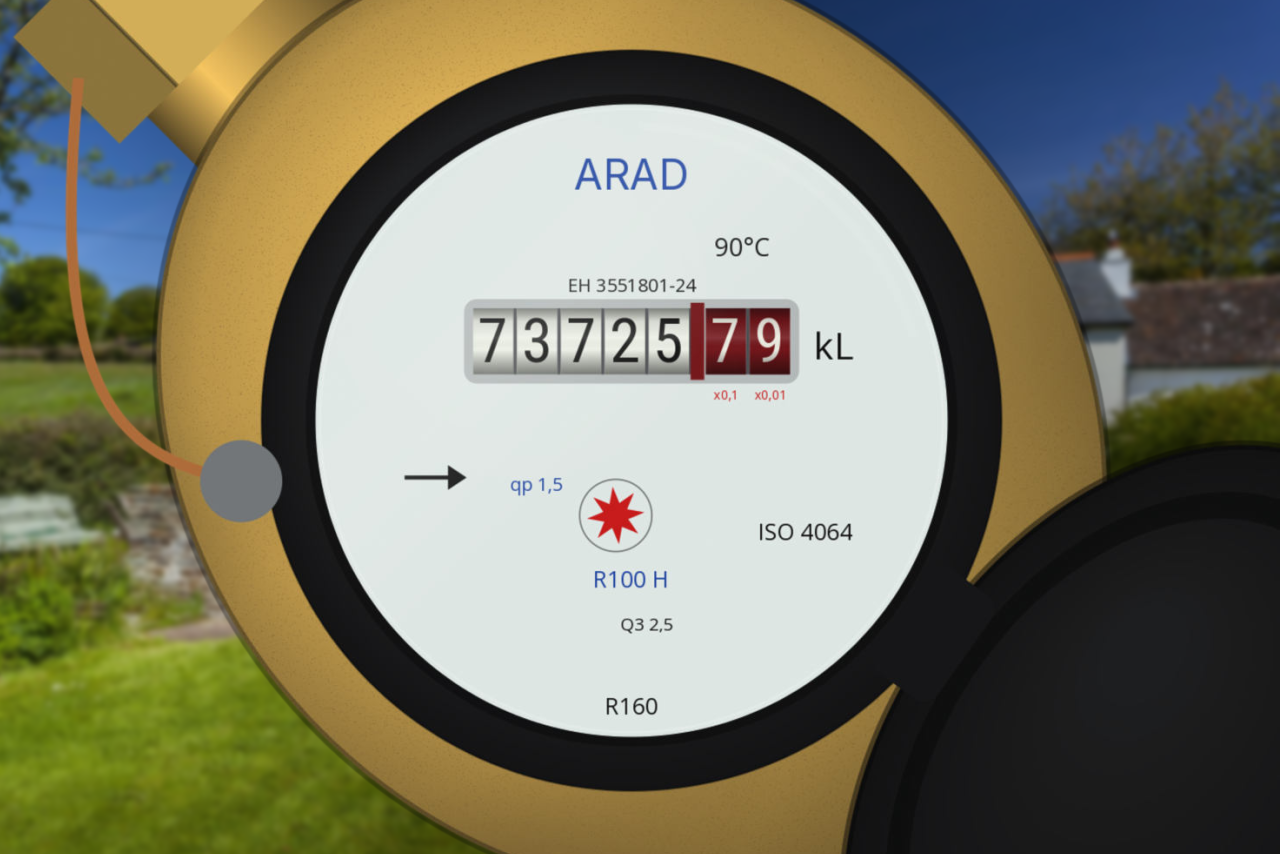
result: 73725.79 kL
